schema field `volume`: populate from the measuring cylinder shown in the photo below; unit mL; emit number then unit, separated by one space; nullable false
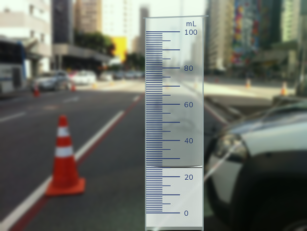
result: 25 mL
